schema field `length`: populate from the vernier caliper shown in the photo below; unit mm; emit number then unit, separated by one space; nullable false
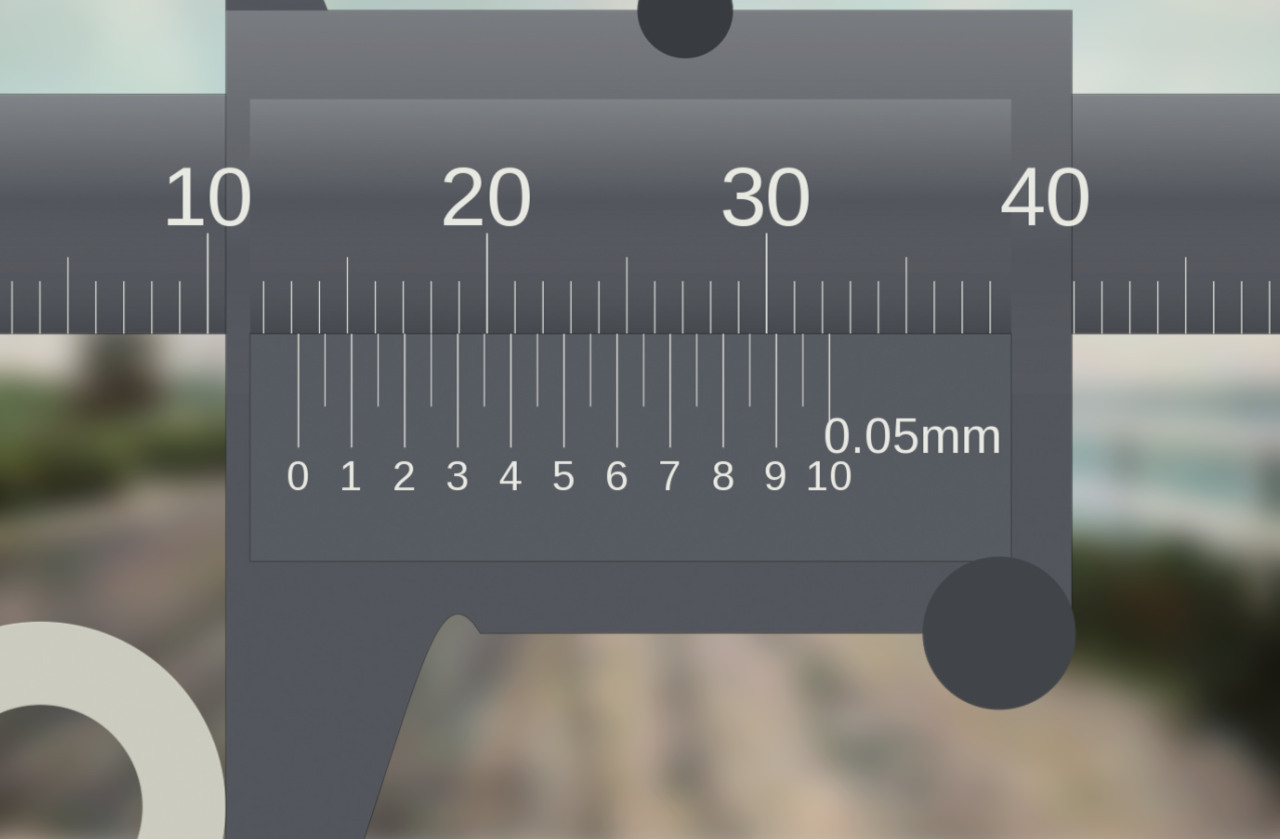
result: 13.25 mm
